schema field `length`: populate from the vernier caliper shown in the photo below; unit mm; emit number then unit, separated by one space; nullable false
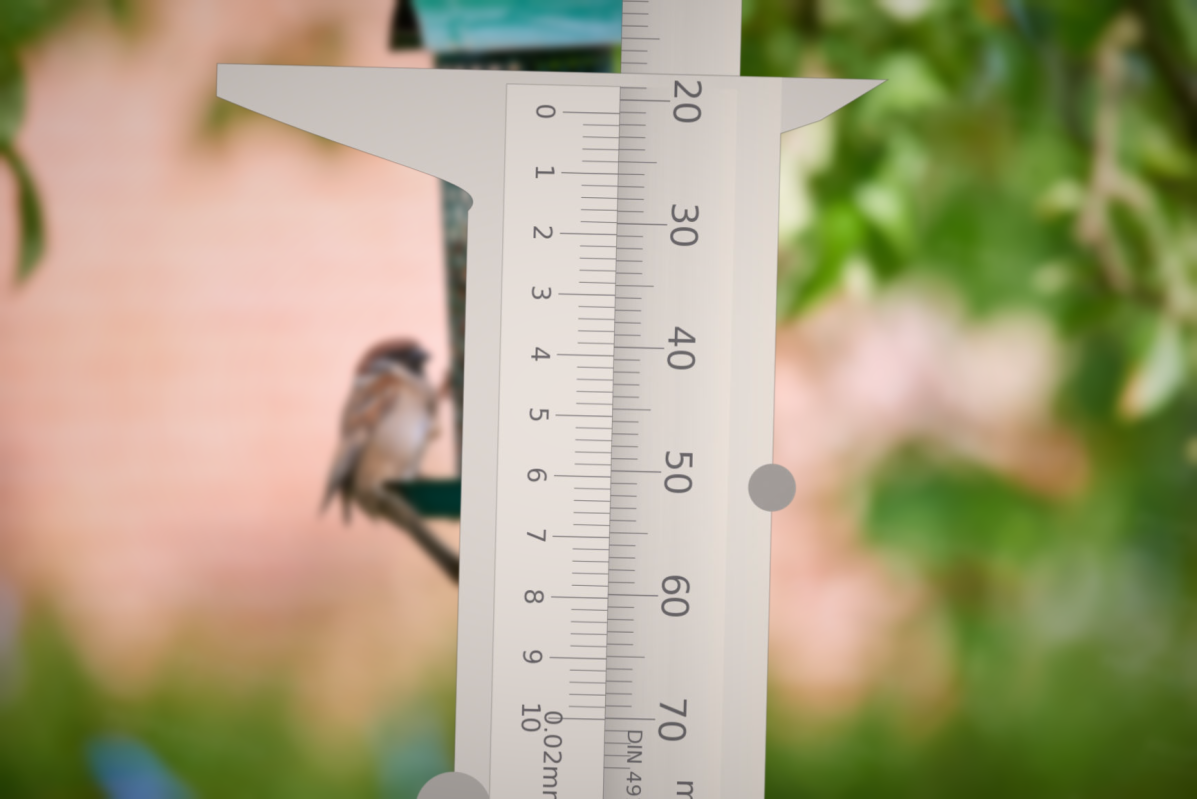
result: 21.1 mm
